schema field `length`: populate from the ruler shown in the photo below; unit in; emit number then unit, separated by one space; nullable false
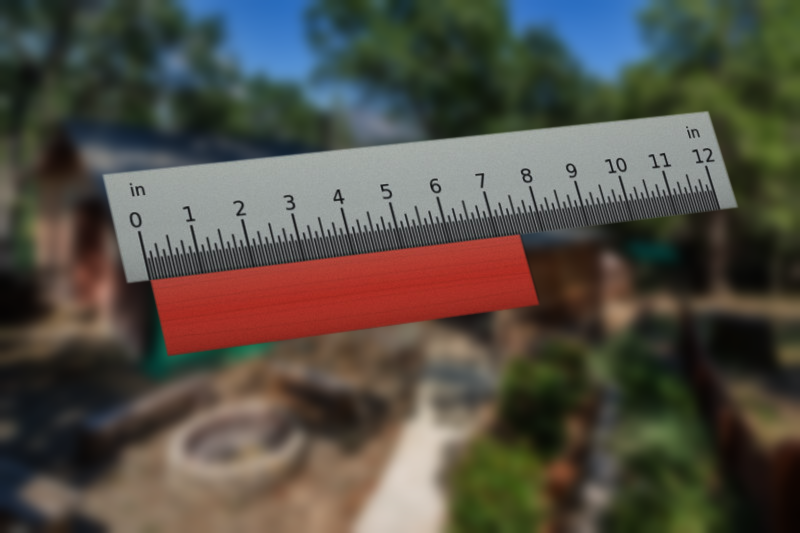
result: 7.5 in
